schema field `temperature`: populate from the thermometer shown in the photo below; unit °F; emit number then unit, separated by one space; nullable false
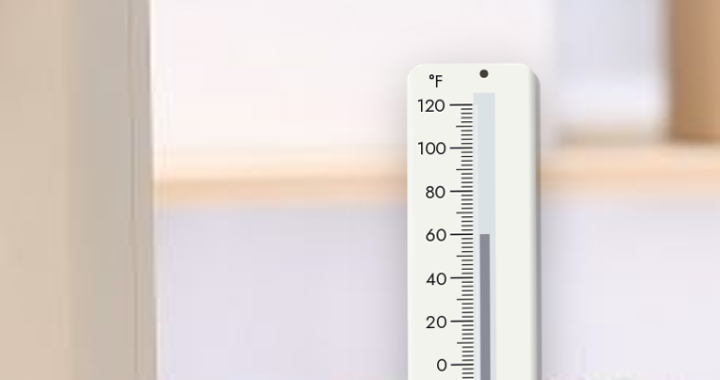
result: 60 °F
